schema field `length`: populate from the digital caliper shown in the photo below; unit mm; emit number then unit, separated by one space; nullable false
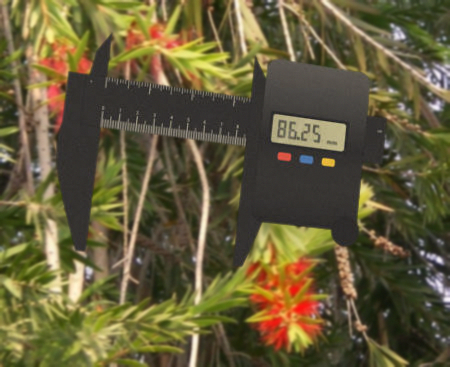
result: 86.25 mm
